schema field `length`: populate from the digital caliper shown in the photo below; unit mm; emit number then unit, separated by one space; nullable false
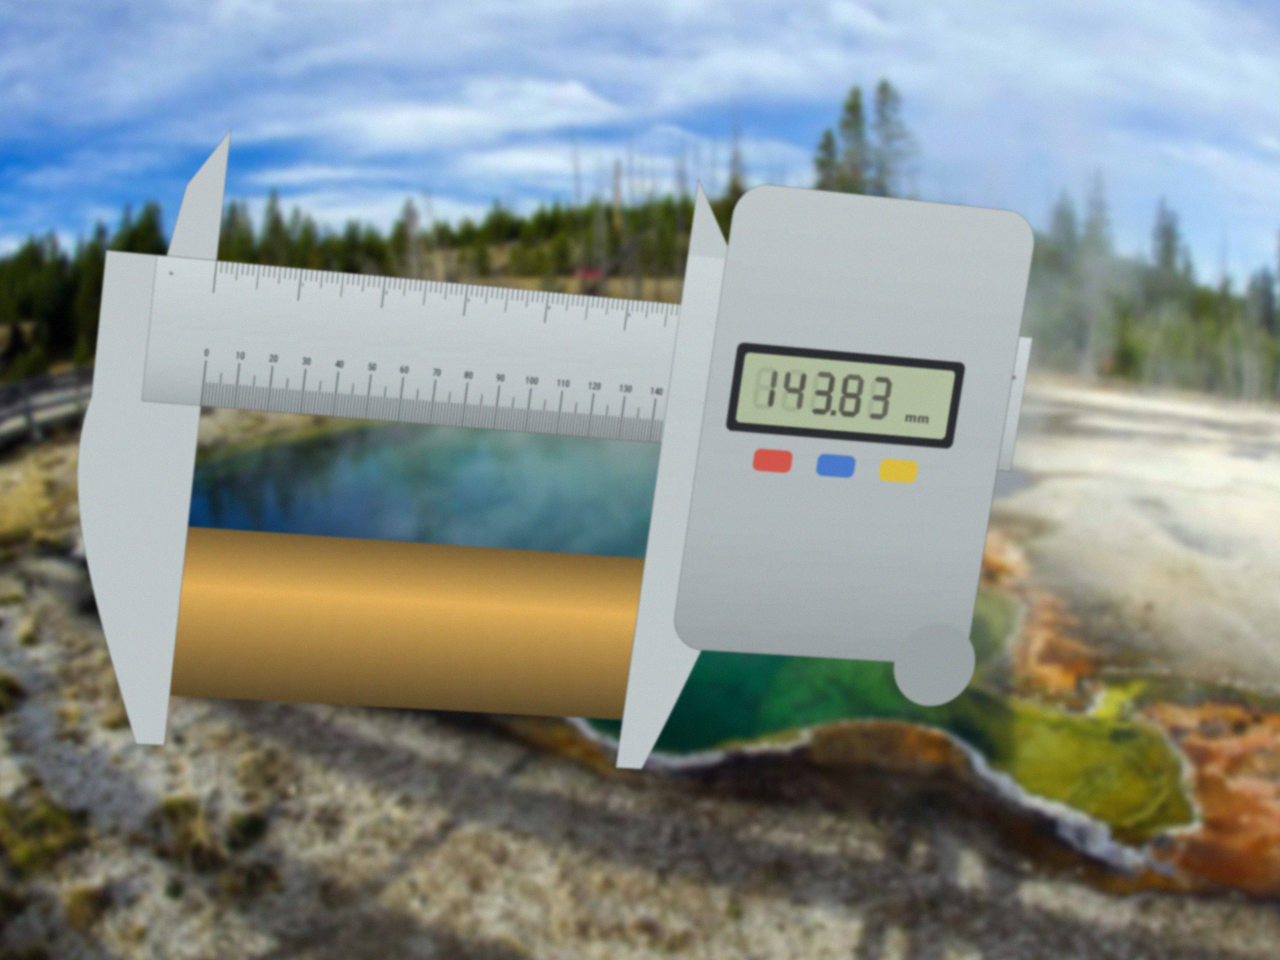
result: 143.83 mm
